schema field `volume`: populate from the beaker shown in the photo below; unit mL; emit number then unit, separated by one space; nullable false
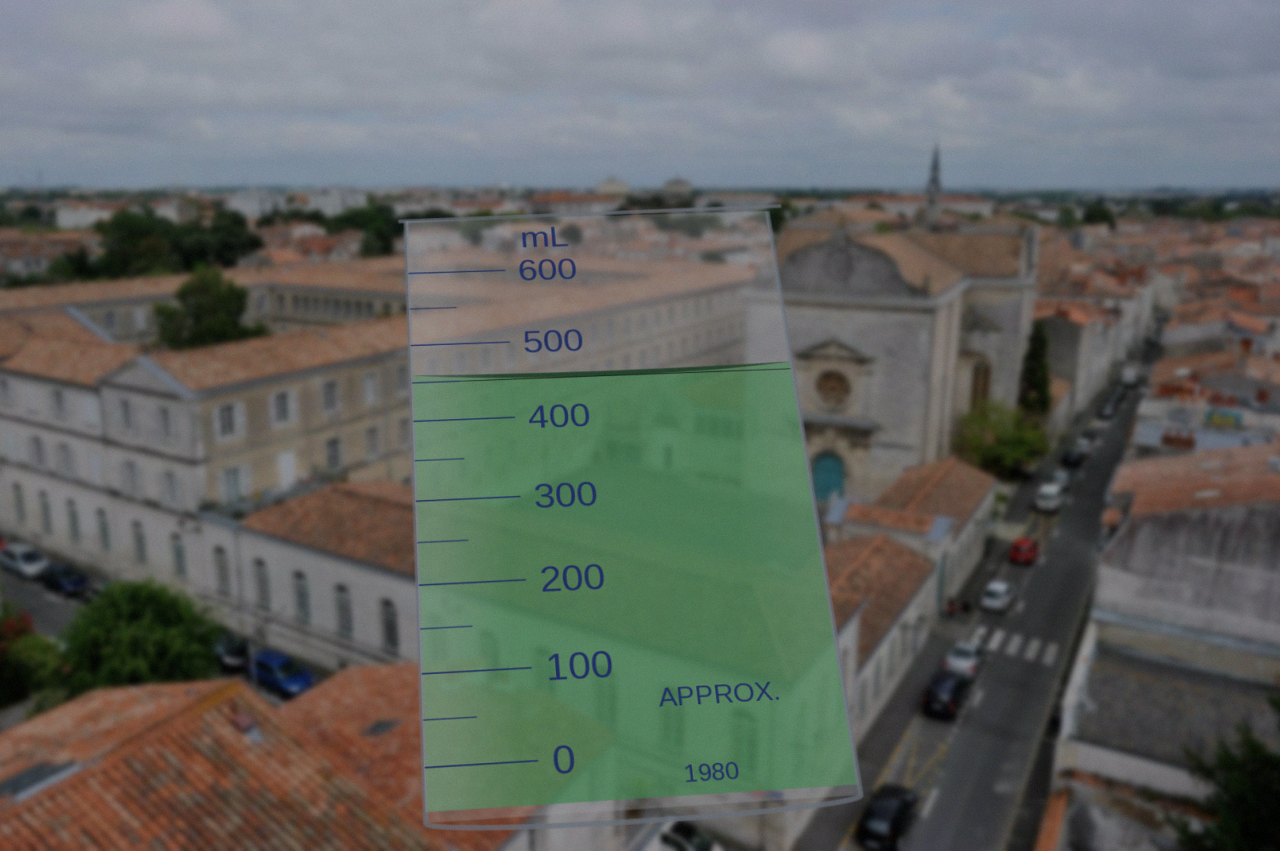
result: 450 mL
